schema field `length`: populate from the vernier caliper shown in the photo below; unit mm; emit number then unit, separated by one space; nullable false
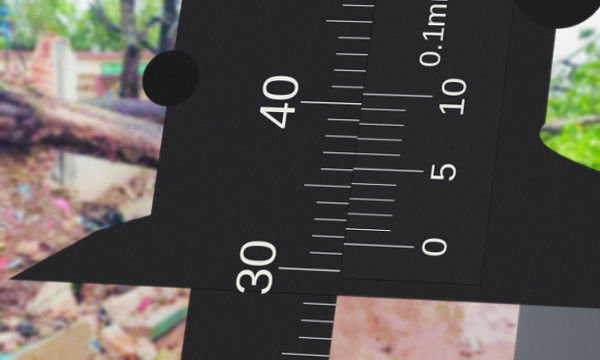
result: 31.6 mm
